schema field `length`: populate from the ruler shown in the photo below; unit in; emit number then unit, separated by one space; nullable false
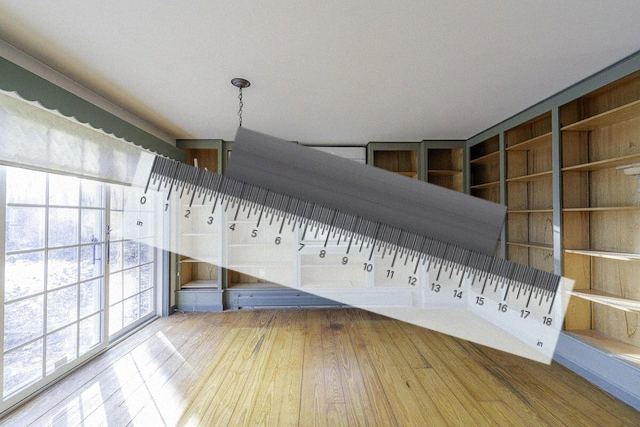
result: 12 in
